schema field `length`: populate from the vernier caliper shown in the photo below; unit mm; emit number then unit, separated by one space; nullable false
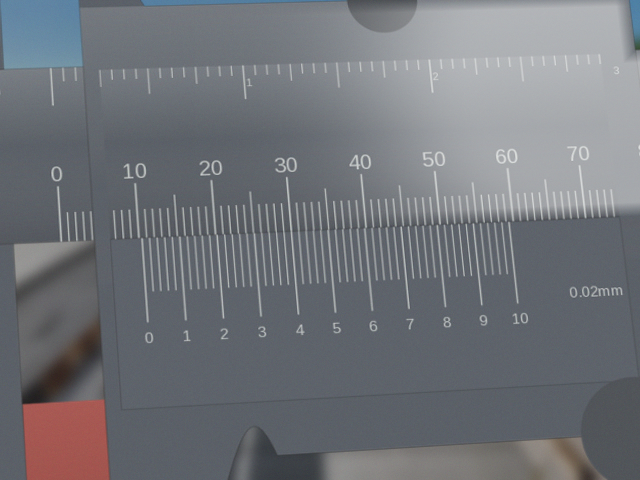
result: 10.4 mm
